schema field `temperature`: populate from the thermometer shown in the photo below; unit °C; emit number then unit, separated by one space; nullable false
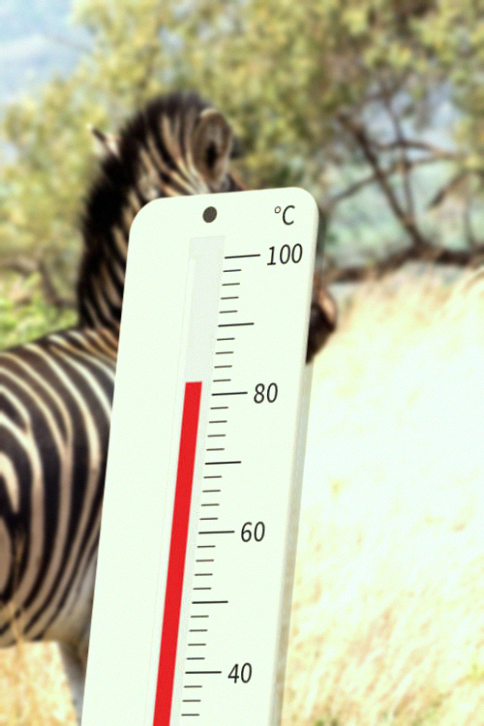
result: 82 °C
